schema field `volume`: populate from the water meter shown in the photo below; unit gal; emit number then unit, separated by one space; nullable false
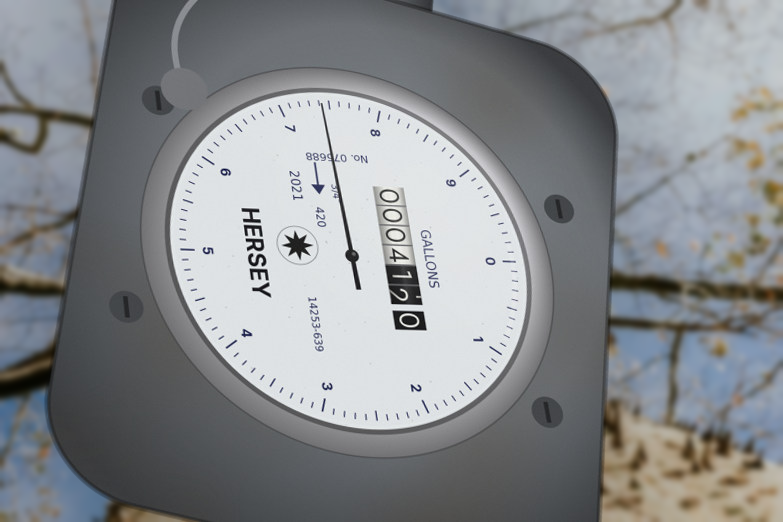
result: 4117.4 gal
